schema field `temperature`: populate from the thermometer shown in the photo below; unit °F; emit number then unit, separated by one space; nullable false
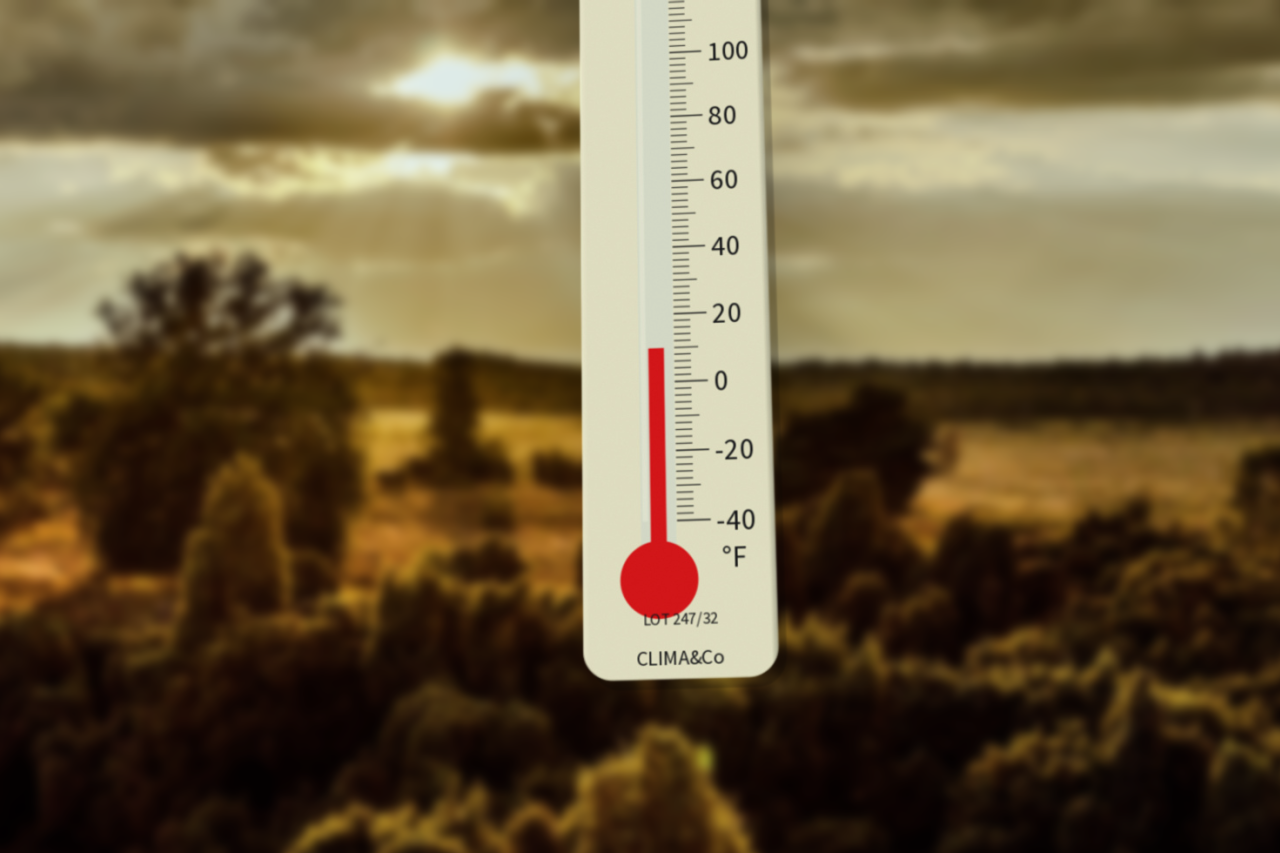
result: 10 °F
